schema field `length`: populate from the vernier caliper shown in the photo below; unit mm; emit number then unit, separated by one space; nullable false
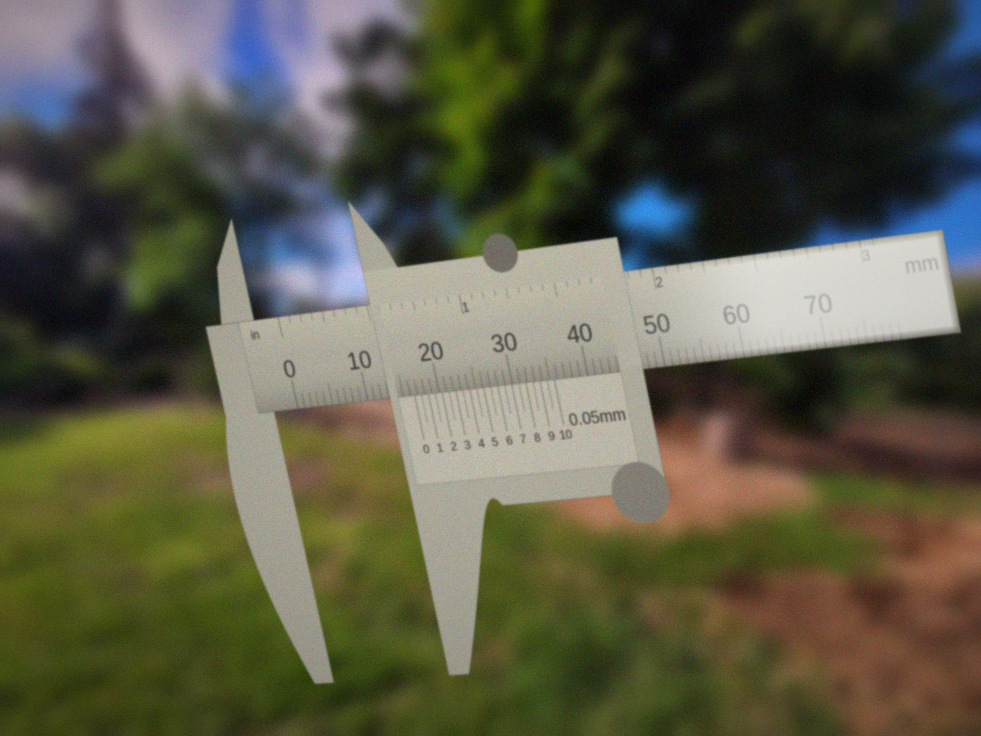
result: 16.6 mm
